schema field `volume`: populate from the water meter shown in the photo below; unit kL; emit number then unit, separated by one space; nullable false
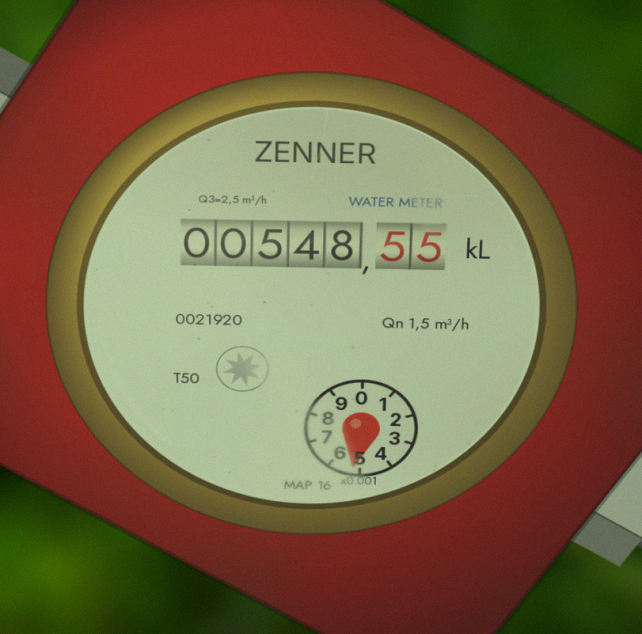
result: 548.555 kL
